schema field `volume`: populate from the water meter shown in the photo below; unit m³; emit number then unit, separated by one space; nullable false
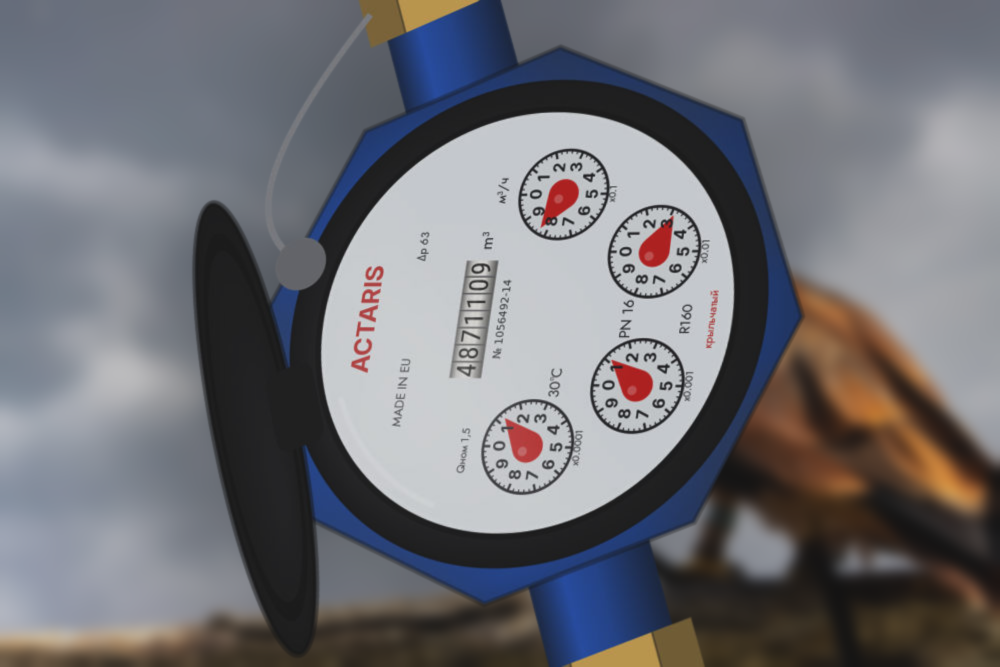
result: 4871109.8311 m³
